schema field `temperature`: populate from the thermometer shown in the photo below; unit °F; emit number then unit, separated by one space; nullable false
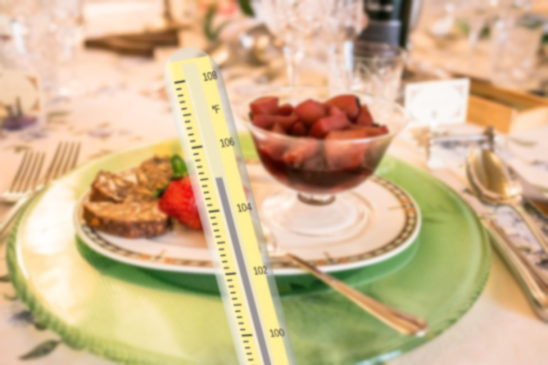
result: 105 °F
